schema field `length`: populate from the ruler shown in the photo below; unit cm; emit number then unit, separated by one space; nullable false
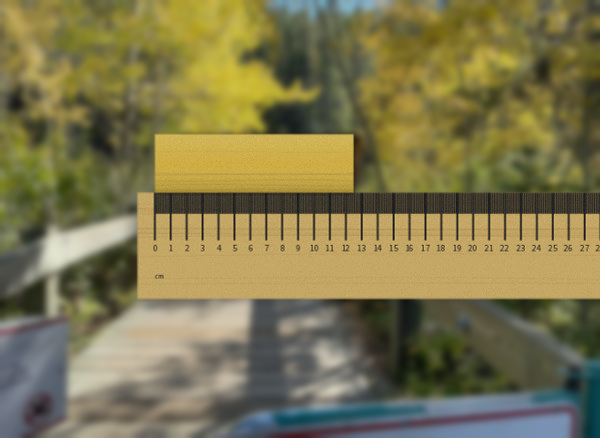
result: 12.5 cm
